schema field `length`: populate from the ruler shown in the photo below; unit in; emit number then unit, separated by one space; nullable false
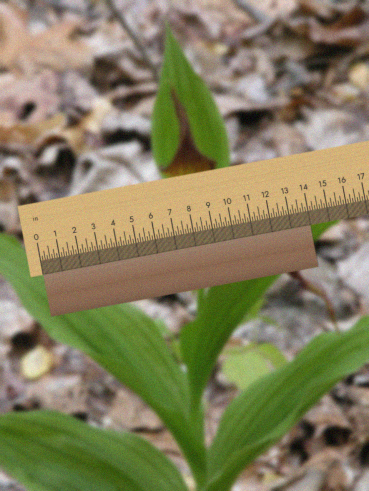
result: 14 in
